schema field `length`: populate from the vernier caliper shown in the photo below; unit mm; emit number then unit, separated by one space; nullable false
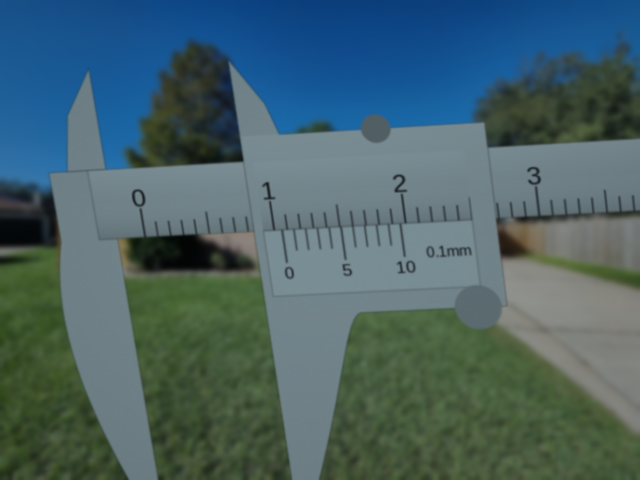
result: 10.6 mm
